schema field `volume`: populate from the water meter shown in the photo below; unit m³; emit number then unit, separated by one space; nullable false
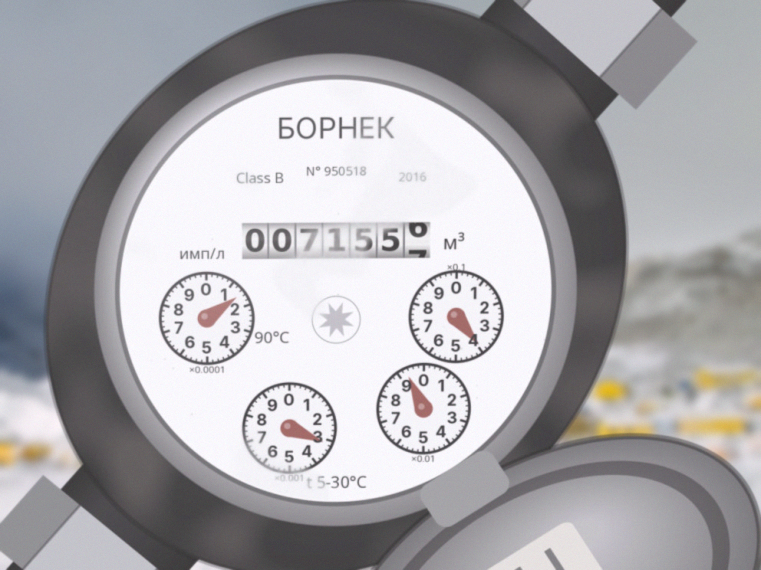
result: 71556.3931 m³
